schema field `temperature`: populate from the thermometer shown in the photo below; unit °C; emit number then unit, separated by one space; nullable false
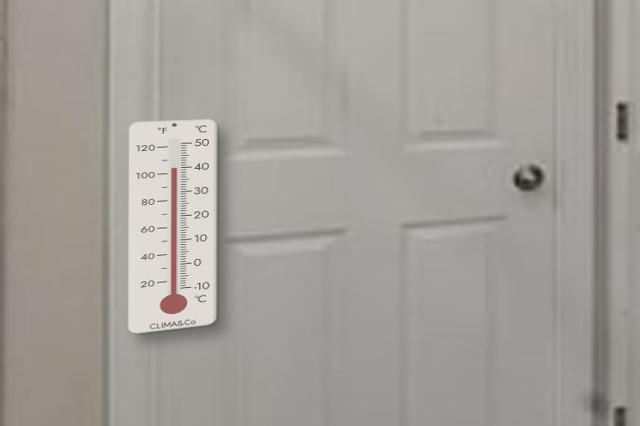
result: 40 °C
